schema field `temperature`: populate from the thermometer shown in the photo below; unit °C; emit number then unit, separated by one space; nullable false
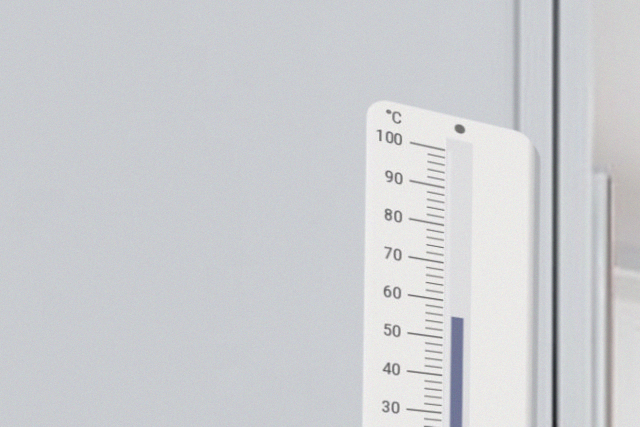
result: 56 °C
